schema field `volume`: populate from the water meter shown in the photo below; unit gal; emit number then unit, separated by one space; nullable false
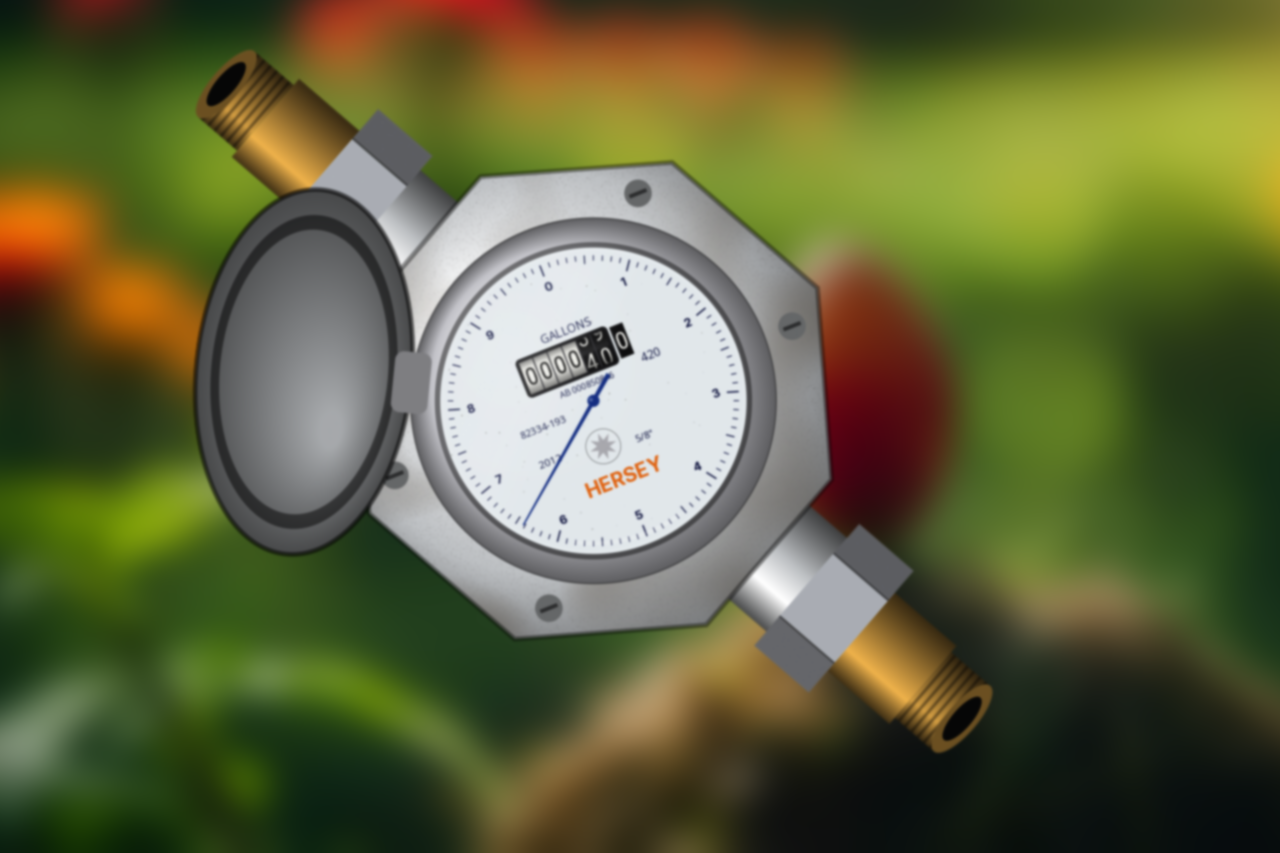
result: 396.4 gal
